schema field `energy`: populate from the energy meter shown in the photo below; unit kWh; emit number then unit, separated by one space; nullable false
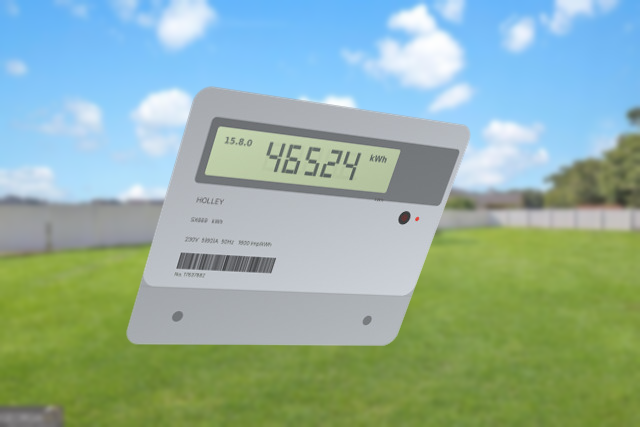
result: 46524 kWh
